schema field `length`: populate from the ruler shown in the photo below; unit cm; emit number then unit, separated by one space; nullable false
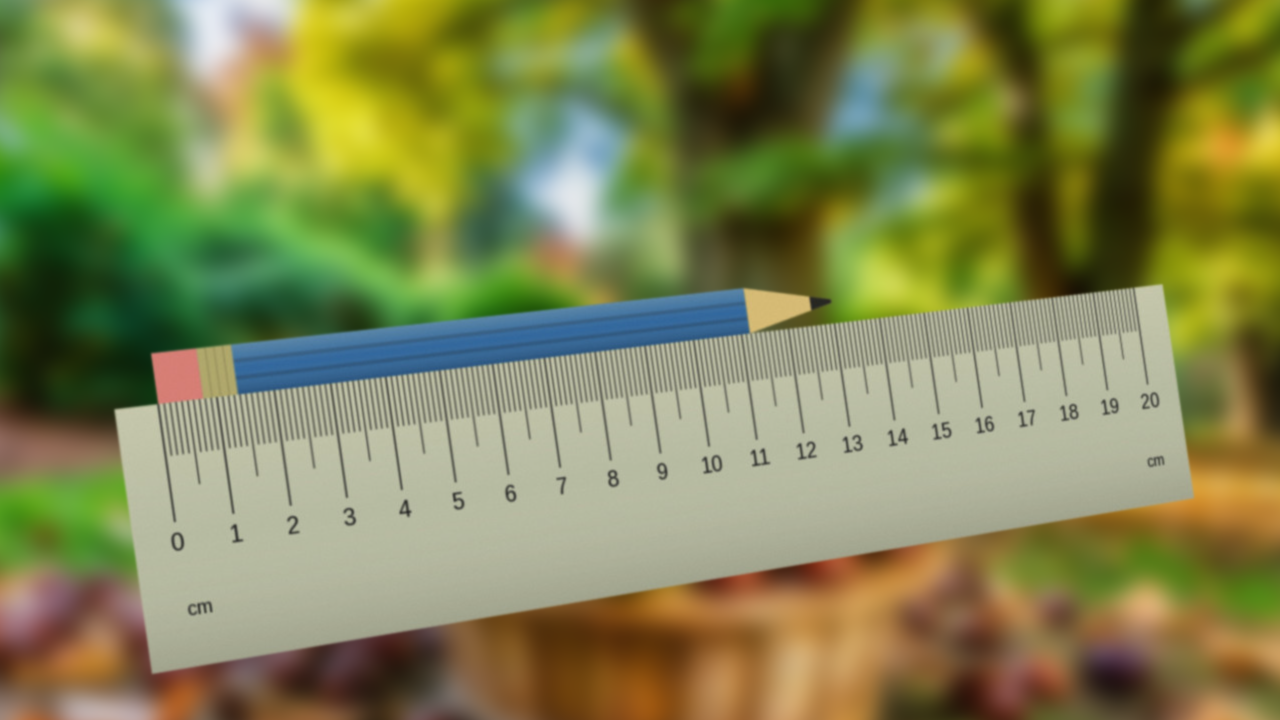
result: 13 cm
